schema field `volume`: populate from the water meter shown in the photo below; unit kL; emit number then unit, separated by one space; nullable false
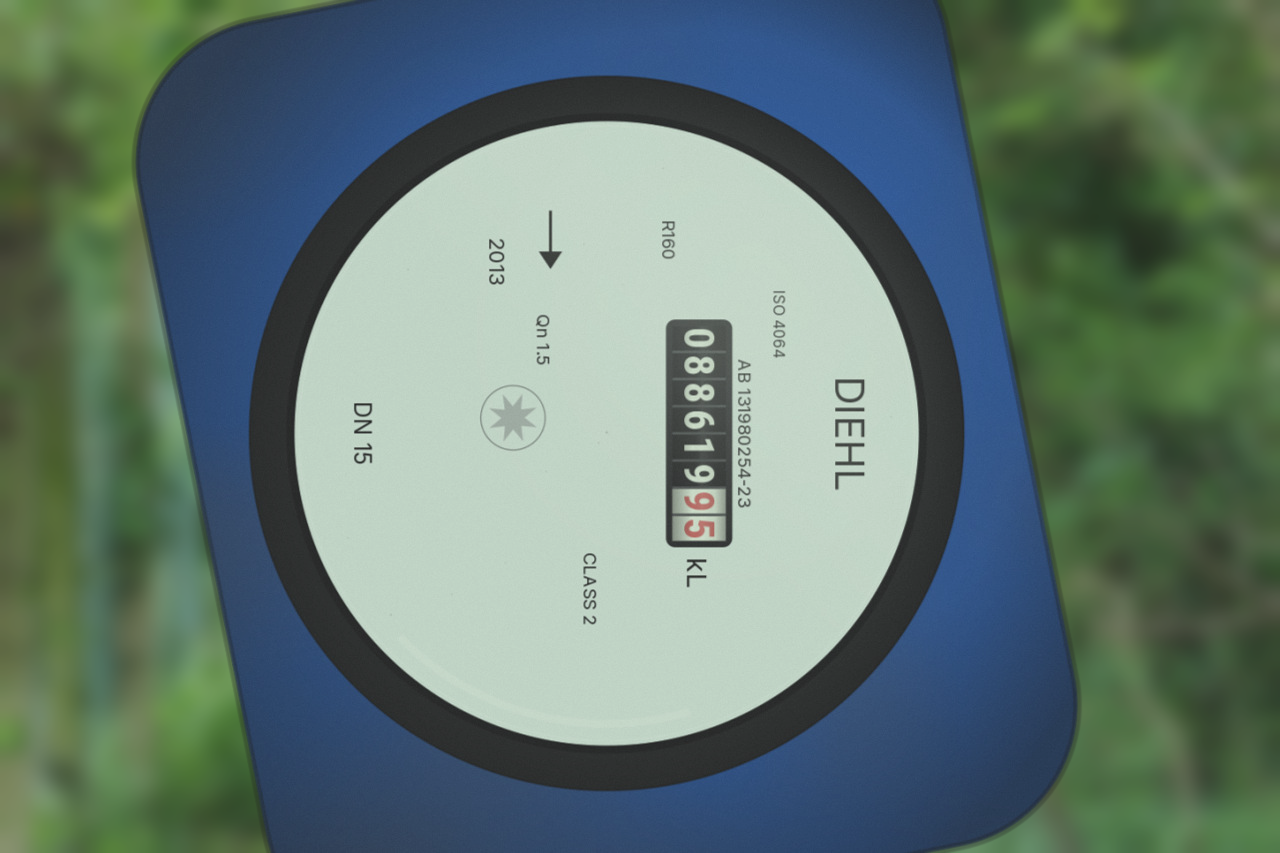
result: 88619.95 kL
